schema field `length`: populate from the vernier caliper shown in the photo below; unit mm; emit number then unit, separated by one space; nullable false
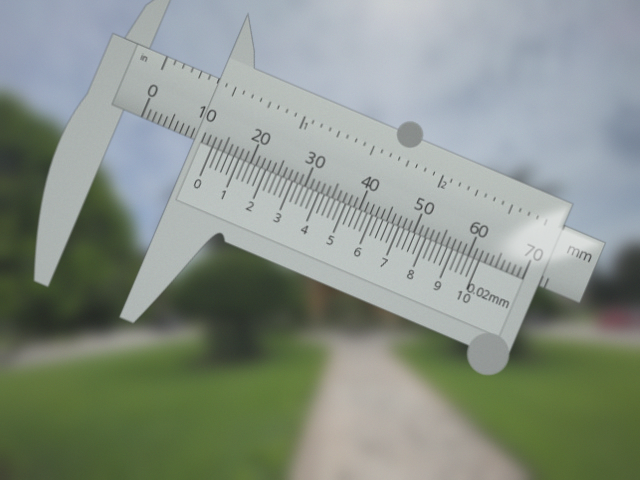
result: 13.0 mm
